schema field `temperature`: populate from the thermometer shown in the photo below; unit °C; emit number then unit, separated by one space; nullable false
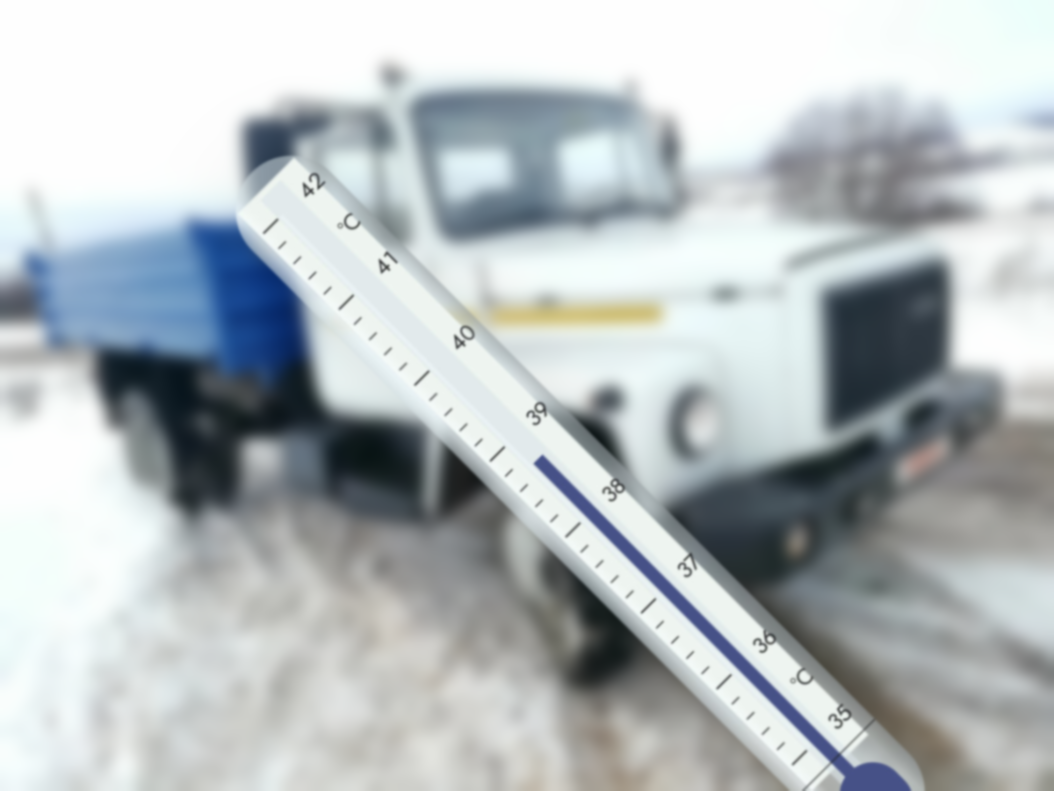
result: 38.7 °C
